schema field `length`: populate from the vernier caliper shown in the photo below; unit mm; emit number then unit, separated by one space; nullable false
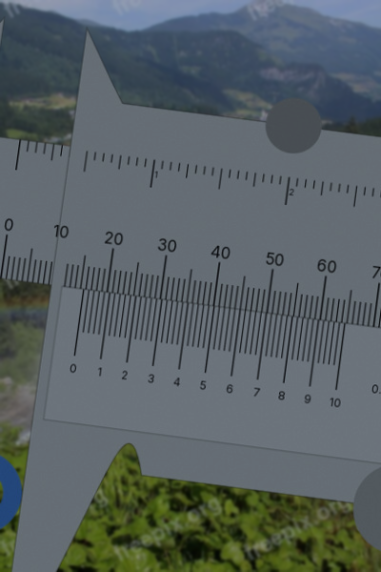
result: 15.6 mm
